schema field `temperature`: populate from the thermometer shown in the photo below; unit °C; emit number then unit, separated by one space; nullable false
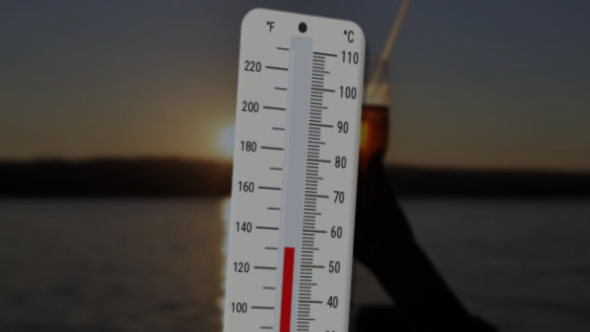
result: 55 °C
